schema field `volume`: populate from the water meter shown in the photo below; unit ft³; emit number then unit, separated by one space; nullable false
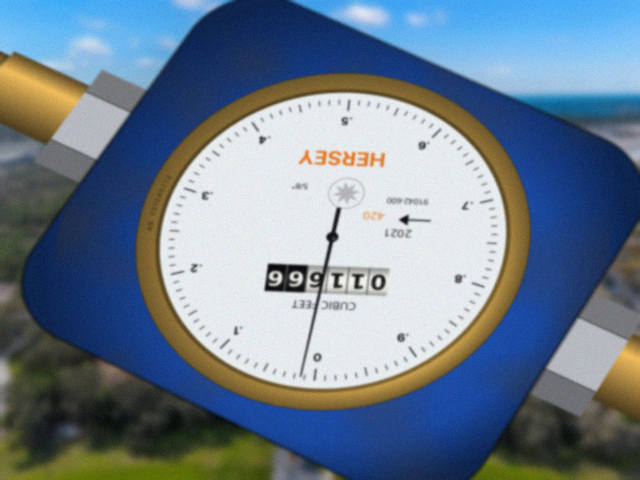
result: 11666.01 ft³
